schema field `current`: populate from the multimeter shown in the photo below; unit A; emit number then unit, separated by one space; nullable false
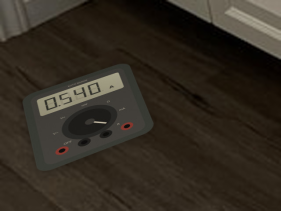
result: 0.540 A
